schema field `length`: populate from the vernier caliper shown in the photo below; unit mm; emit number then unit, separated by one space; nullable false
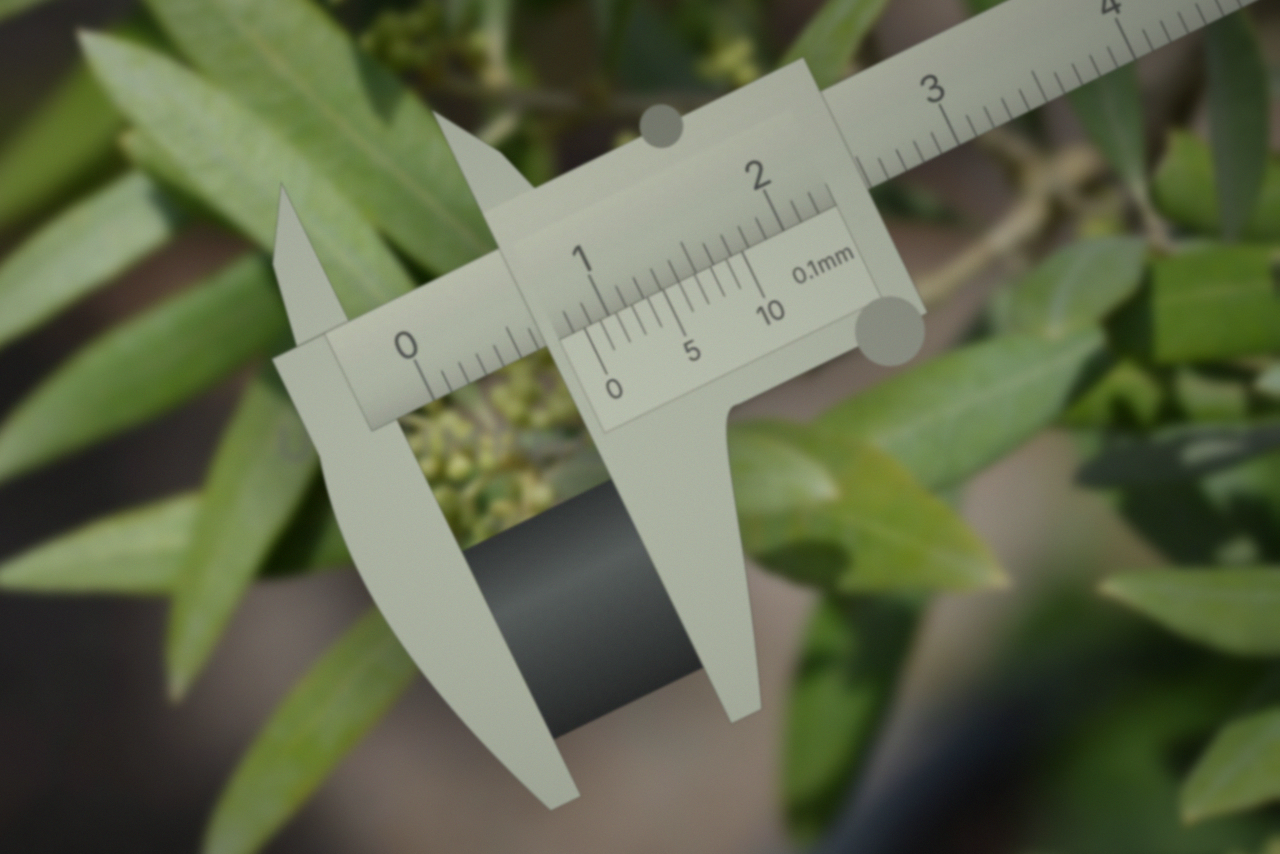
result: 8.6 mm
